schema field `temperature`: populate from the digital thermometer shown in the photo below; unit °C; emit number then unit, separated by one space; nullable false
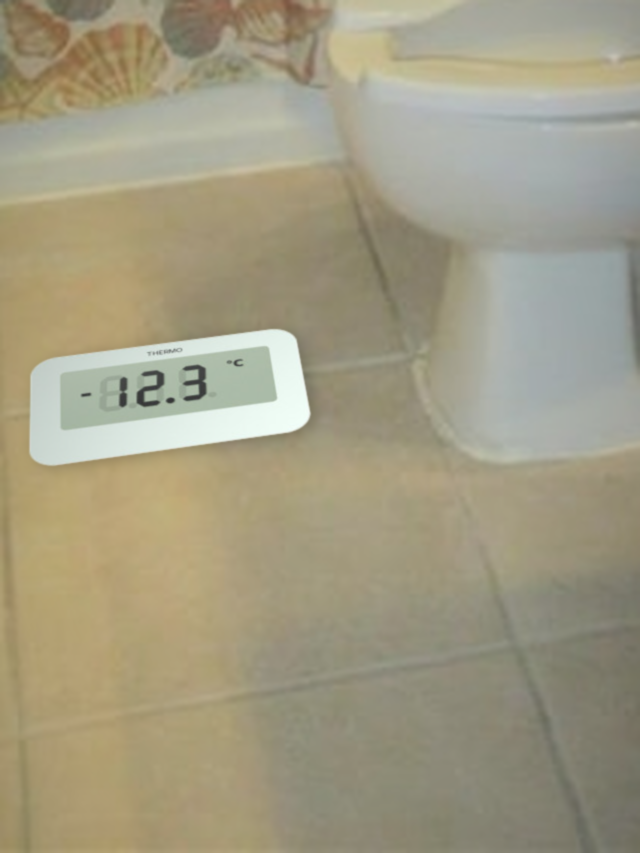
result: -12.3 °C
